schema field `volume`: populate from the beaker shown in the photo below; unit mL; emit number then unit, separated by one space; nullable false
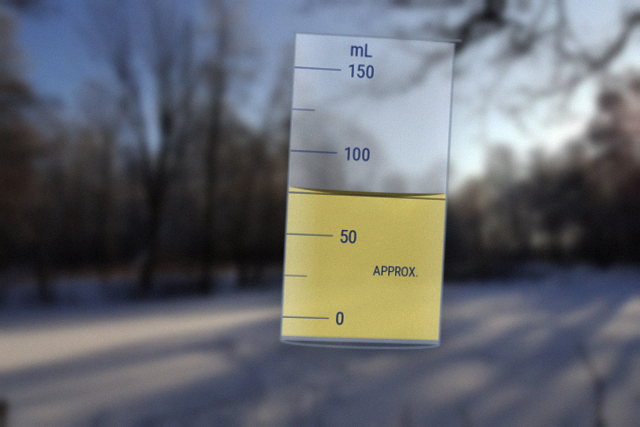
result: 75 mL
